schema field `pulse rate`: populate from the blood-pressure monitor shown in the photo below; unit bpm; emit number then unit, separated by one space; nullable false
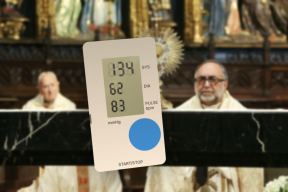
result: 83 bpm
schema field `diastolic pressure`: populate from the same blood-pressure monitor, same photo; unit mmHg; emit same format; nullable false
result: 62 mmHg
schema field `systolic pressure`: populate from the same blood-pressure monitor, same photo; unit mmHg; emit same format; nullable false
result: 134 mmHg
